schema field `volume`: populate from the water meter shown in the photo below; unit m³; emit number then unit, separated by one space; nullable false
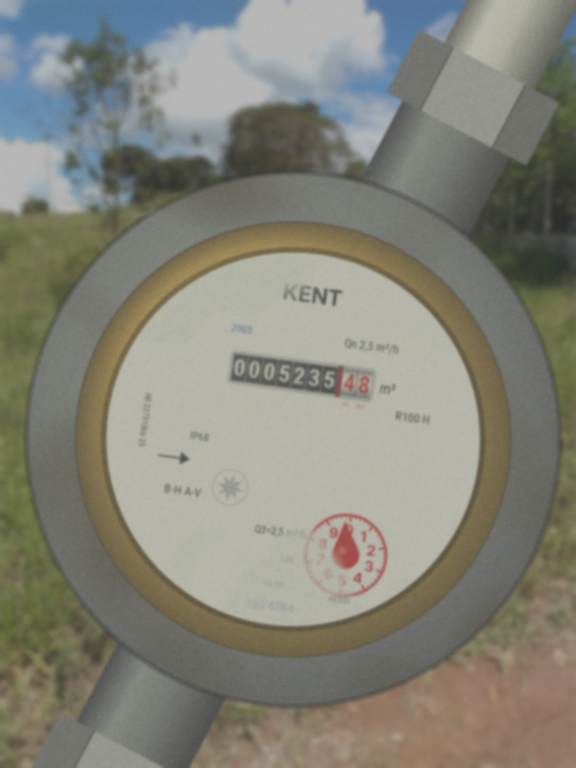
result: 5235.479 m³
